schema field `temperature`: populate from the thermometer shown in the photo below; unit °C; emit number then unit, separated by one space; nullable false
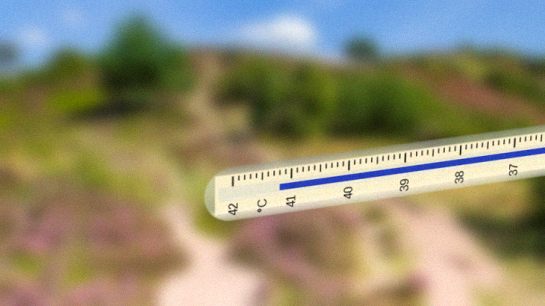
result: 41.2 °C
